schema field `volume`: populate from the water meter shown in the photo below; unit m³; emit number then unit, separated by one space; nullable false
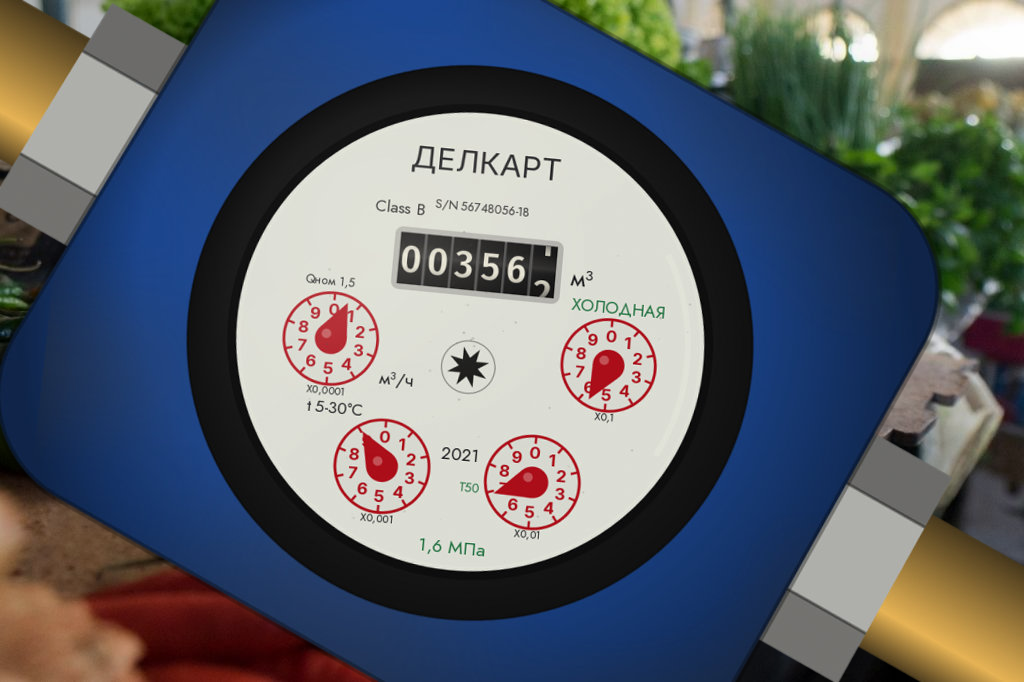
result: 3561.5690 m³
